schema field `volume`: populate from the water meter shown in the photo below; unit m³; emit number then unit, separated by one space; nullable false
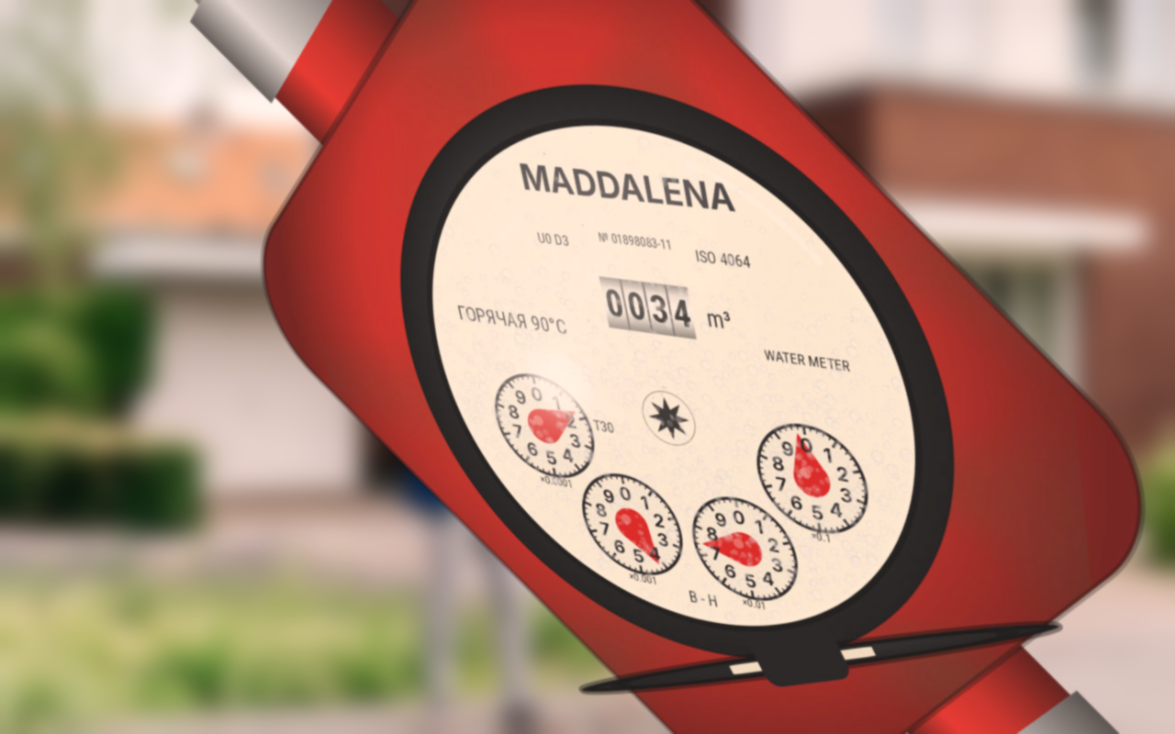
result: 33.9741 m³
